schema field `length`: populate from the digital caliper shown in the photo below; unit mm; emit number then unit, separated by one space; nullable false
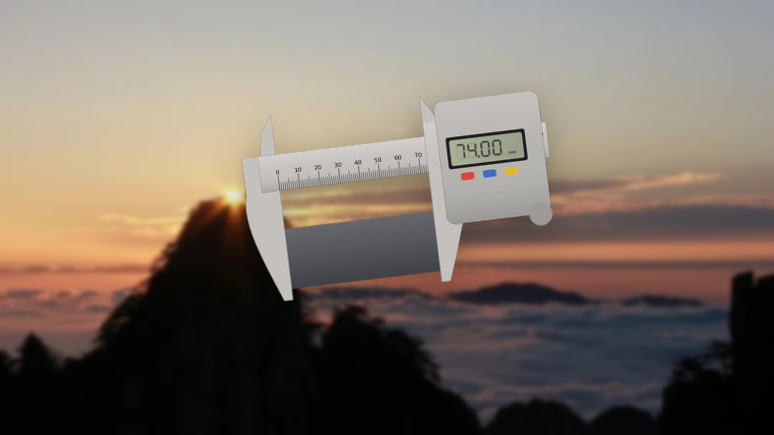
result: 74.00 mm
